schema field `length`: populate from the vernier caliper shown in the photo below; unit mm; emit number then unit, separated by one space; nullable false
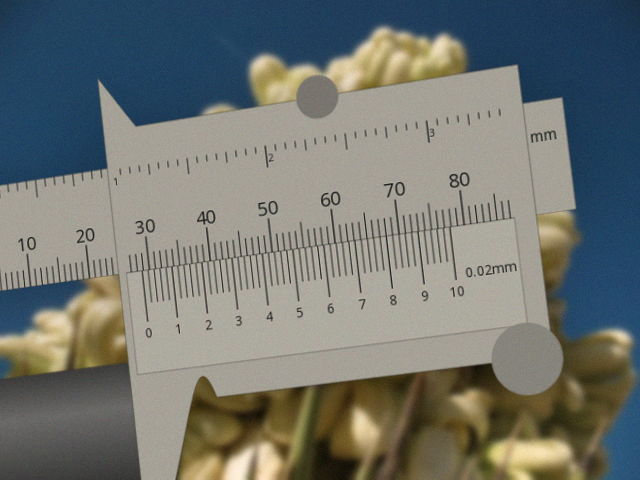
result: 28.8 mm
